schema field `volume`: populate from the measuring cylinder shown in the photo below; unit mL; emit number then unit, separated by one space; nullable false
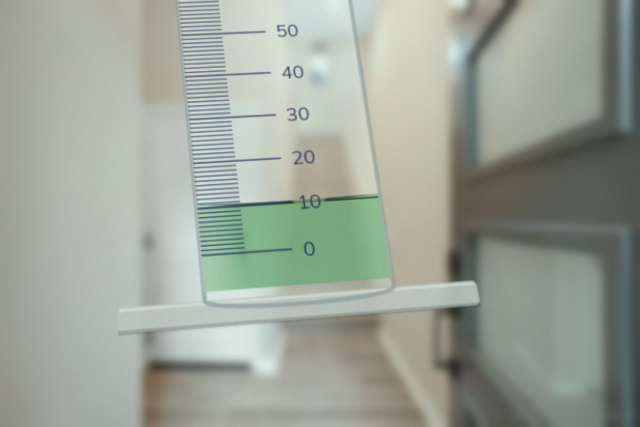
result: 10 mL
